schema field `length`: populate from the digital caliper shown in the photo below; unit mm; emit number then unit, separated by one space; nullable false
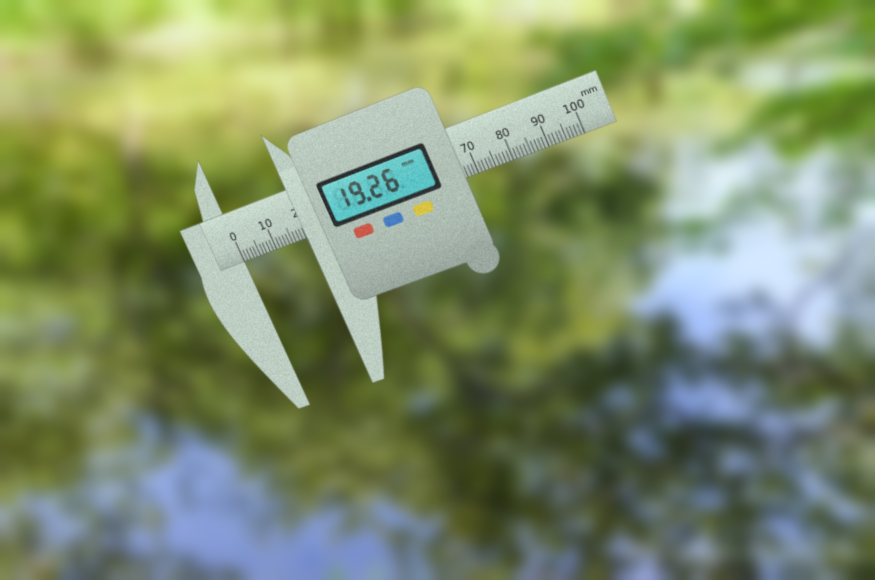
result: 19.26 mm
